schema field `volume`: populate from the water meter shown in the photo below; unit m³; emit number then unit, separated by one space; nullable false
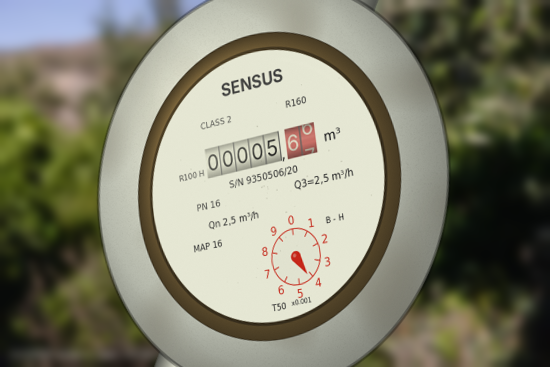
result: 5.664 m³
